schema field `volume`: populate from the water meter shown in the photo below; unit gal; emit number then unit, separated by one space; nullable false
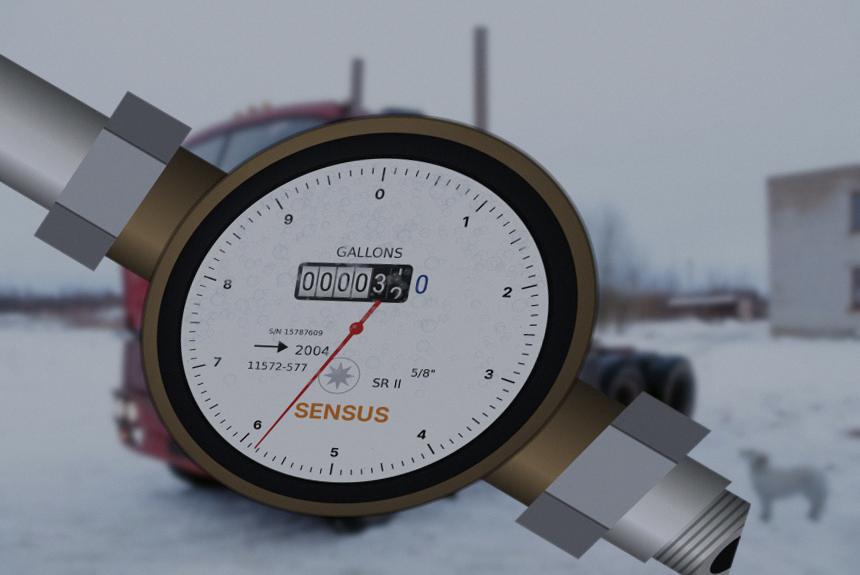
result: 315.8 gal
